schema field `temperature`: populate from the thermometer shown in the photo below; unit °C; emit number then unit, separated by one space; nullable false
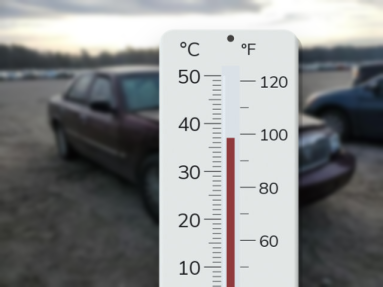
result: 37 °C
